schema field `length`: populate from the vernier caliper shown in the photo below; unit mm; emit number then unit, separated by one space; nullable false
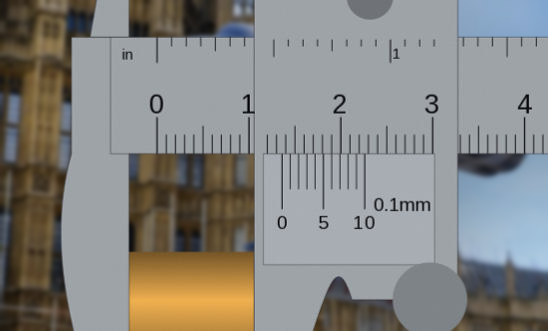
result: 13.6 mm
